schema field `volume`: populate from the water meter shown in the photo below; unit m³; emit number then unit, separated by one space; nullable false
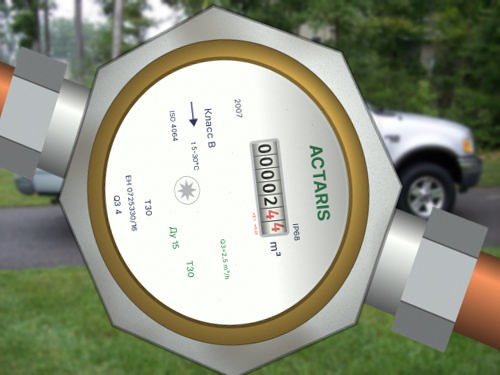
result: 2.44 m³
